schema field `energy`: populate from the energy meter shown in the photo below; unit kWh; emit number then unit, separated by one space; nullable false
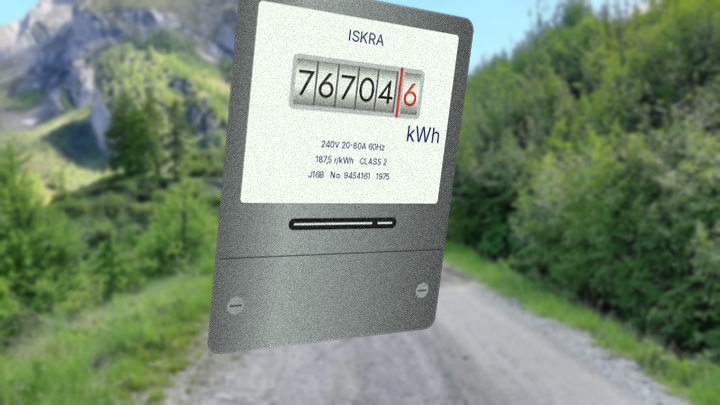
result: 76704.6 kWh
